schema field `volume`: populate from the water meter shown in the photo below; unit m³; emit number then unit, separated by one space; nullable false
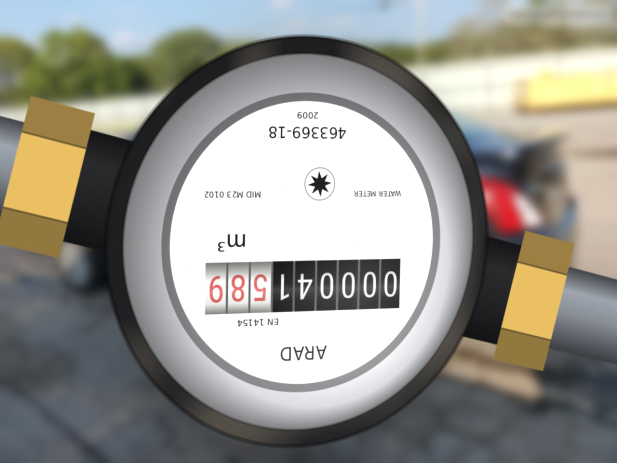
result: 41.589 m³
